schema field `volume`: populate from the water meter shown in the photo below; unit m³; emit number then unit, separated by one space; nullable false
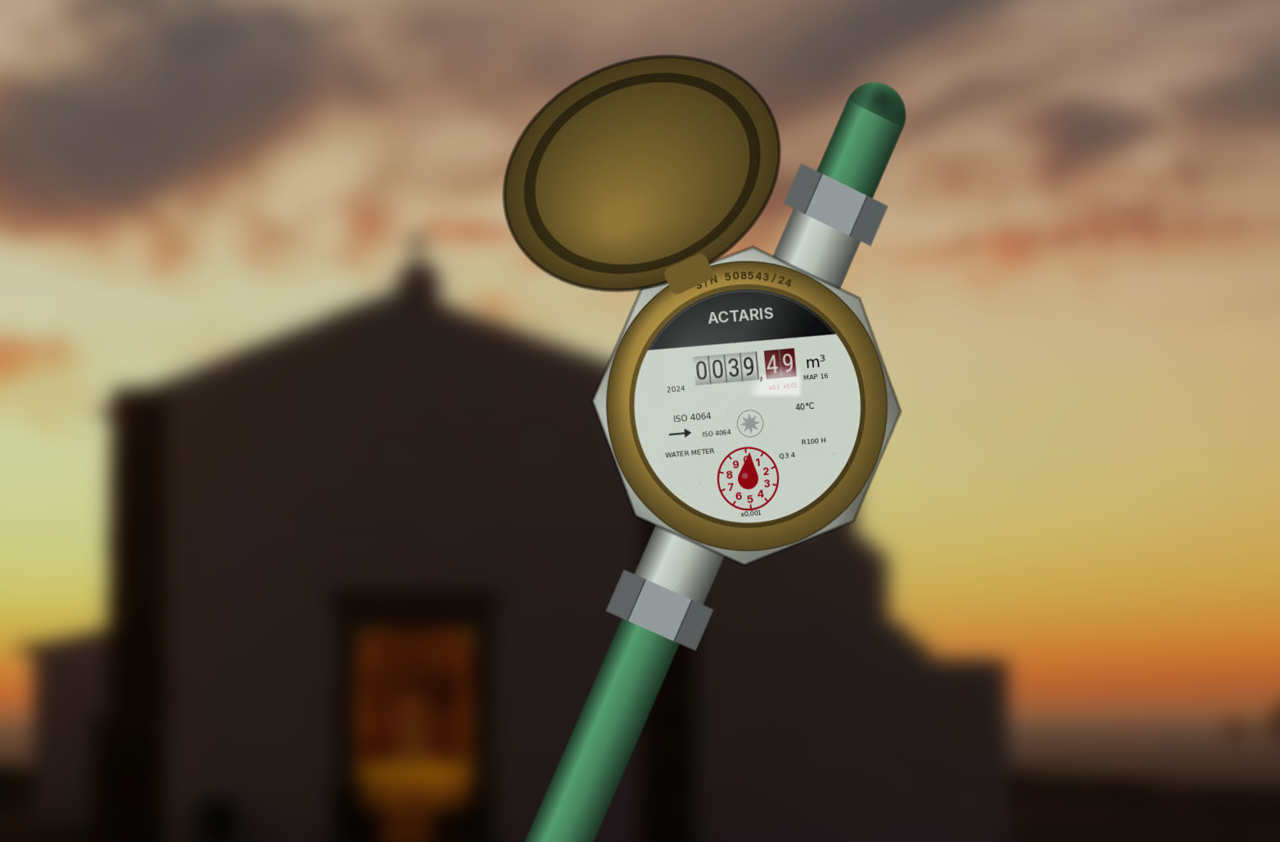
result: 39.490 m³
